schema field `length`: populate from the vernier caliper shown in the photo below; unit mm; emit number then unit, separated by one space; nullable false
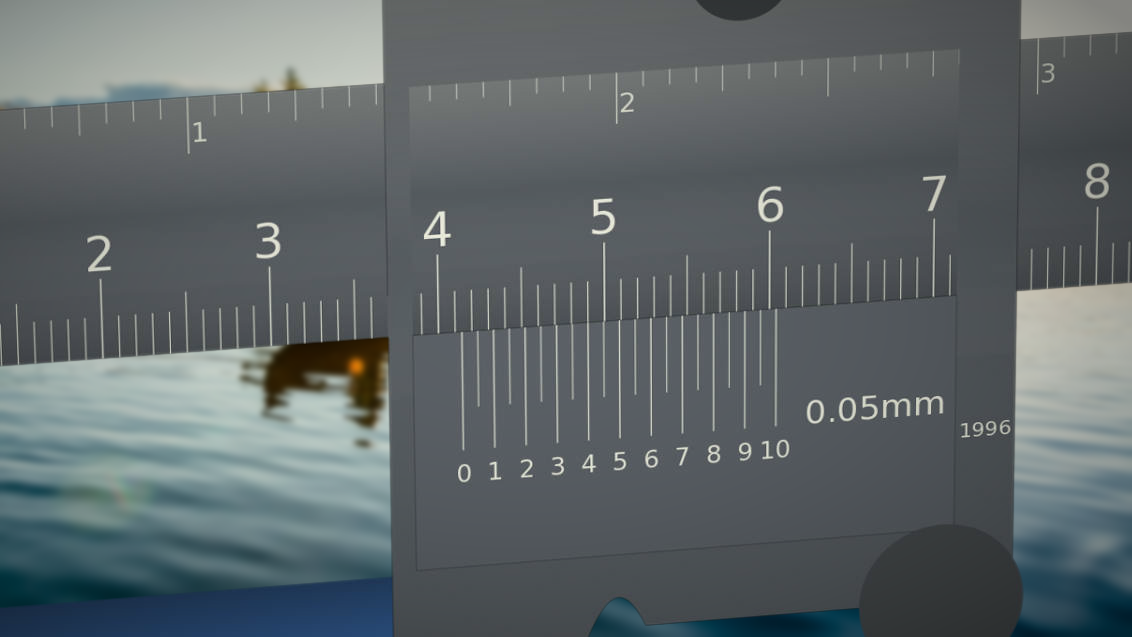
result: 41.4 mm
